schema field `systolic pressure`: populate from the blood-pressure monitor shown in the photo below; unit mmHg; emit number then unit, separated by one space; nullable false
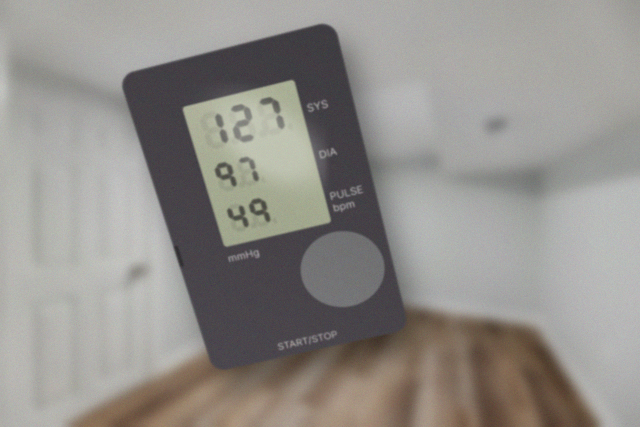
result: 127 mmHg
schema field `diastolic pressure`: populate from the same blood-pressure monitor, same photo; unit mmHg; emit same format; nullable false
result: 97 mmHg
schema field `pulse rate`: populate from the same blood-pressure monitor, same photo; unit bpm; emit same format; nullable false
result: 49 bpm
